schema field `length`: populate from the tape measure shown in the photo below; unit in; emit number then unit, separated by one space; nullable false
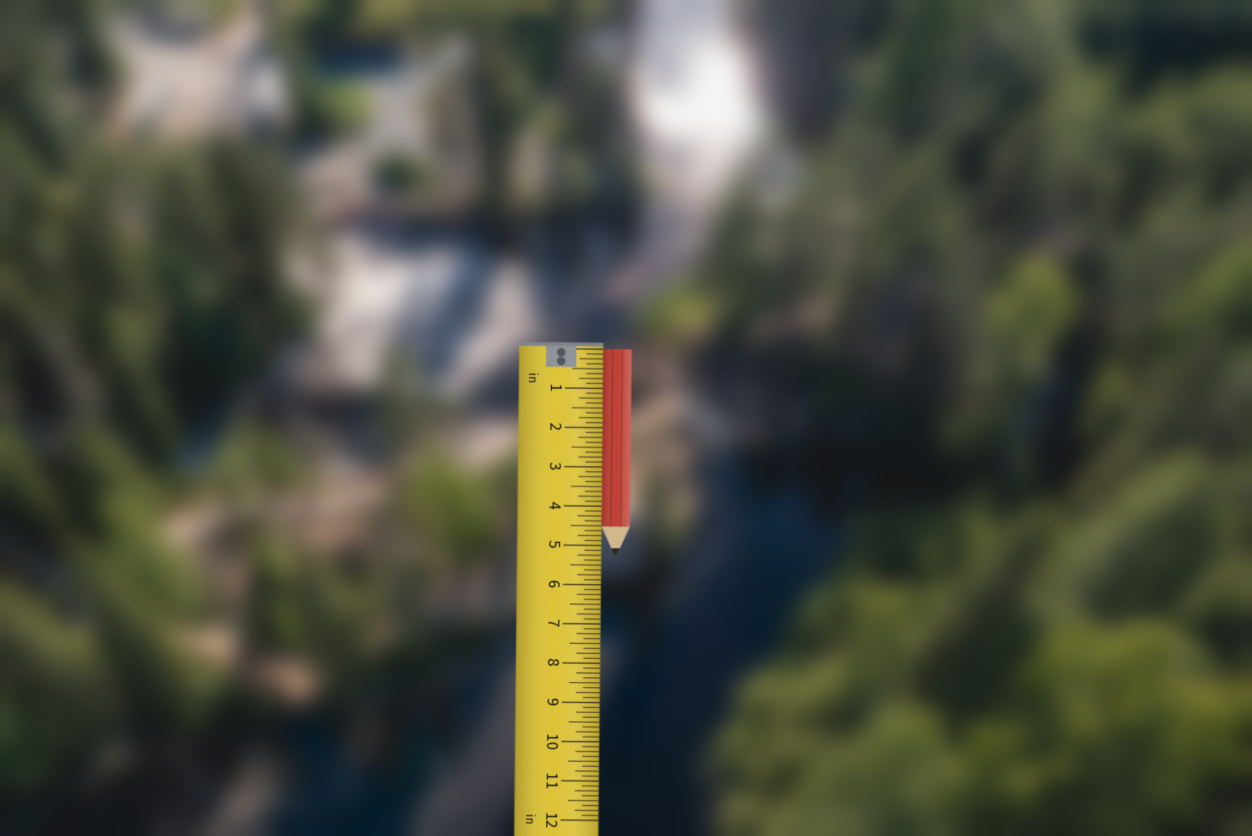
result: 5.25 in
